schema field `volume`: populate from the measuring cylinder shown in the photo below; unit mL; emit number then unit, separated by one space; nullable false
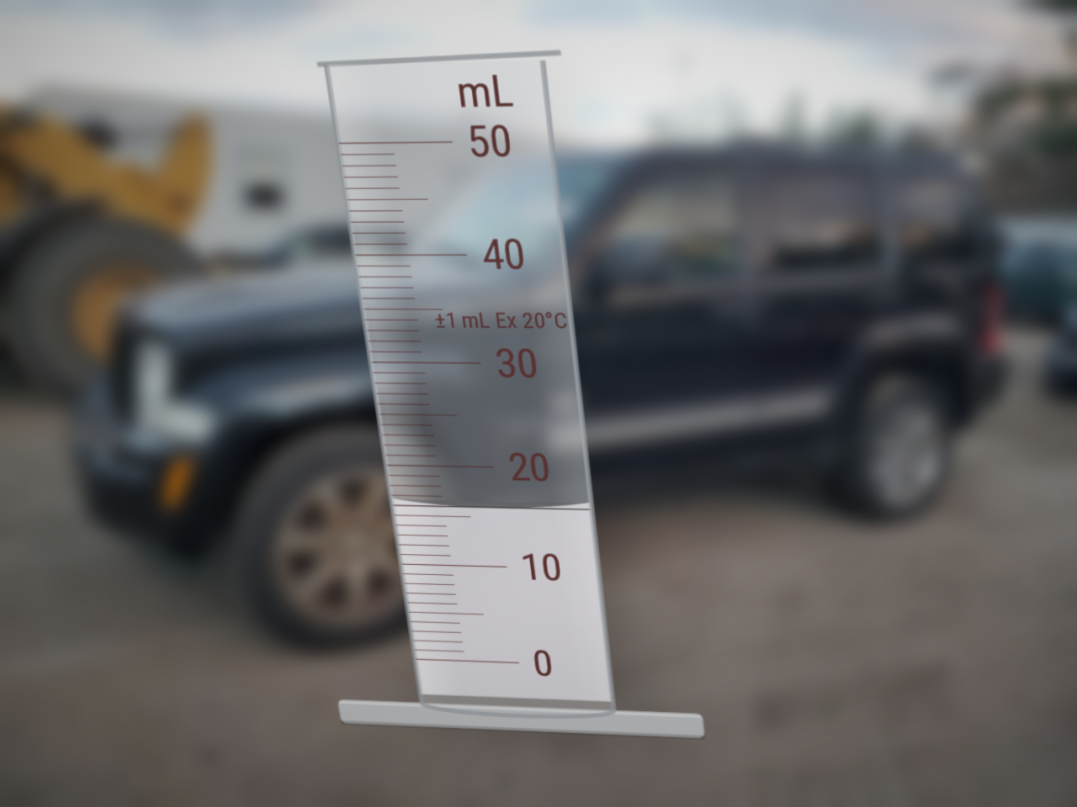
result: 16 mL
